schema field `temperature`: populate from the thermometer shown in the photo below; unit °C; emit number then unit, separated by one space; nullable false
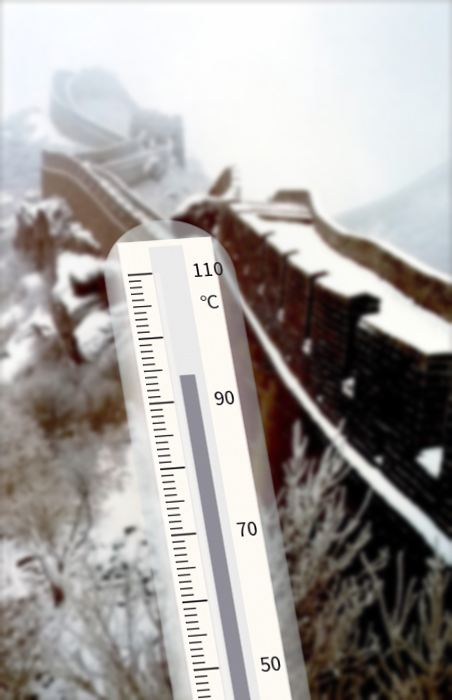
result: 94 °C
